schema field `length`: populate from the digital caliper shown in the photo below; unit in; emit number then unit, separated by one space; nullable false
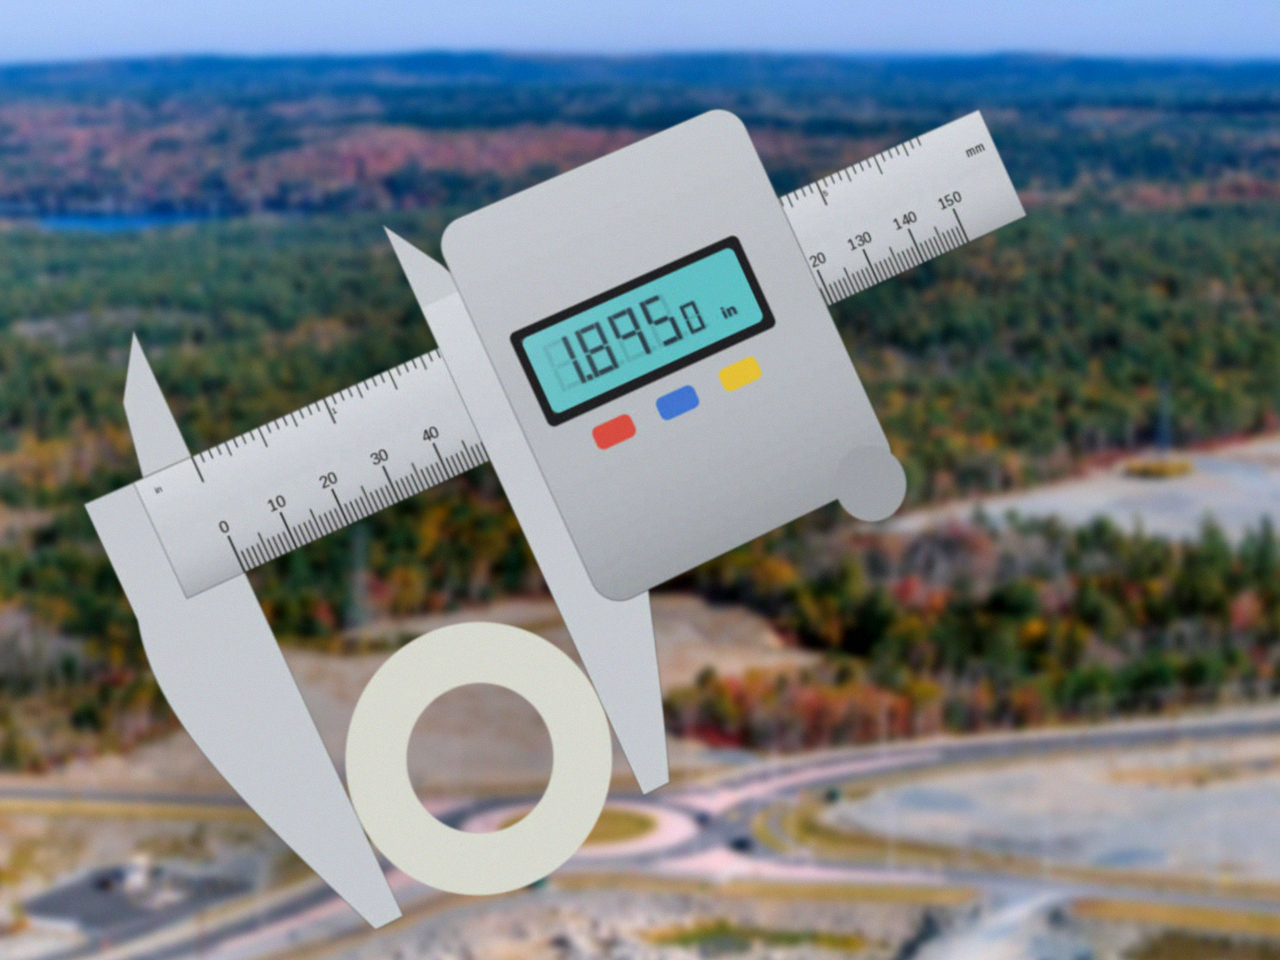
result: 1.8950 in
